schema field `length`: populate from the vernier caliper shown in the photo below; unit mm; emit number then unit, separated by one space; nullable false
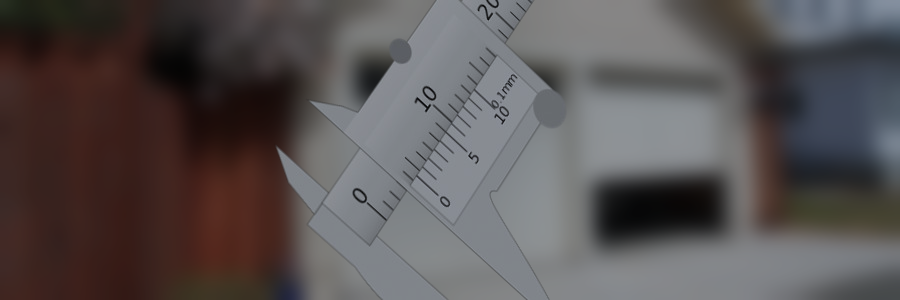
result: 4.5 mm
